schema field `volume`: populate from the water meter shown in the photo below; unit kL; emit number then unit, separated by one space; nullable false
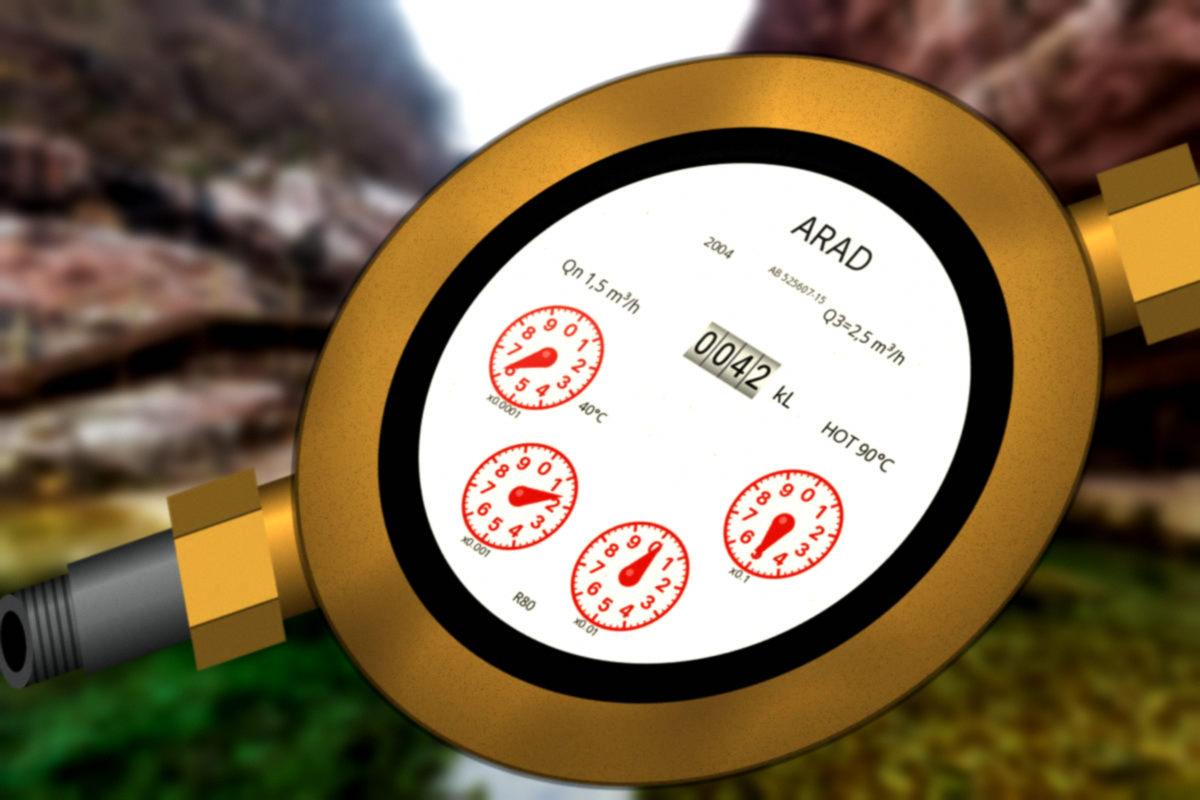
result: 42.5016 kL
